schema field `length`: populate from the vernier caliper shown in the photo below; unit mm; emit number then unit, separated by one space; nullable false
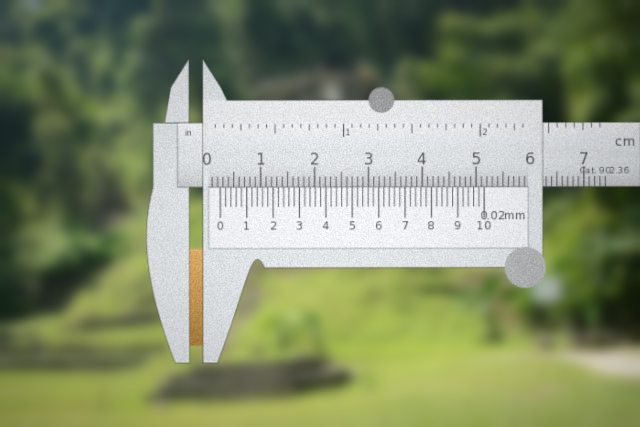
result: 2.5 mm
